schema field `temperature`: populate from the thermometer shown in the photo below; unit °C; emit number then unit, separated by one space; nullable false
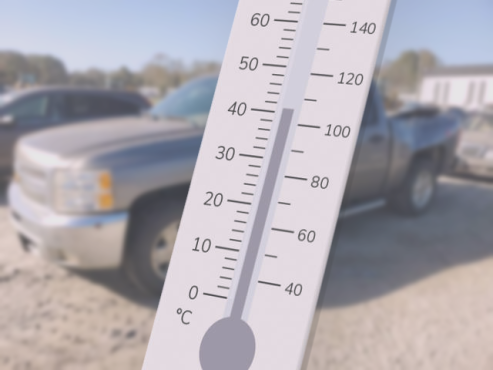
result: 41 °C
